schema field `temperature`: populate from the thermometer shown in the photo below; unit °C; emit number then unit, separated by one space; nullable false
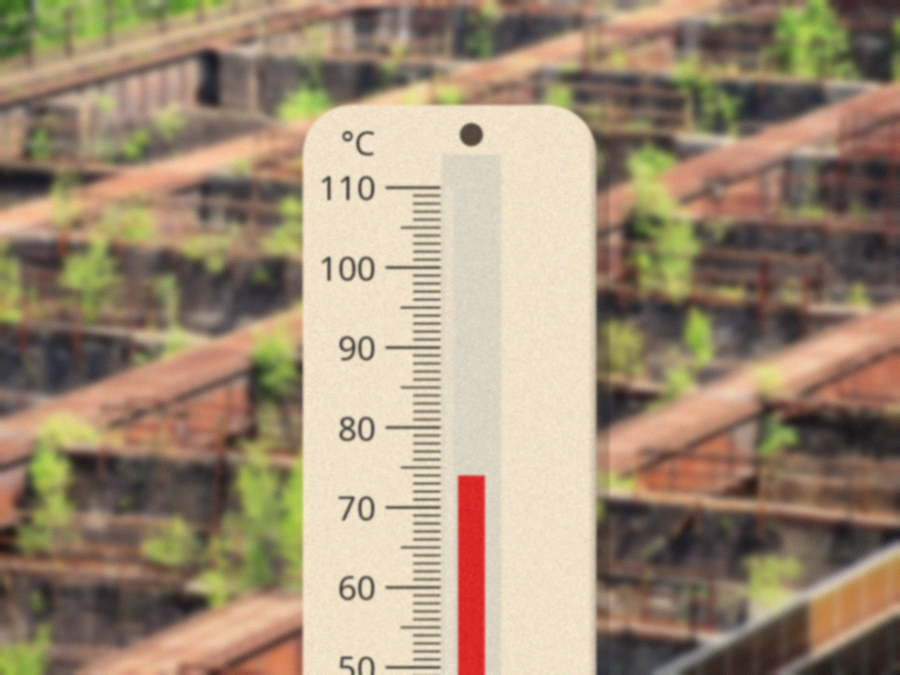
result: 74 °C
